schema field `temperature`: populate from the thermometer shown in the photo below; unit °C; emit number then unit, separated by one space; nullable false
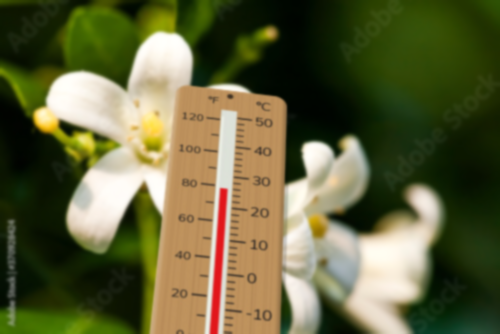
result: 26 °C
